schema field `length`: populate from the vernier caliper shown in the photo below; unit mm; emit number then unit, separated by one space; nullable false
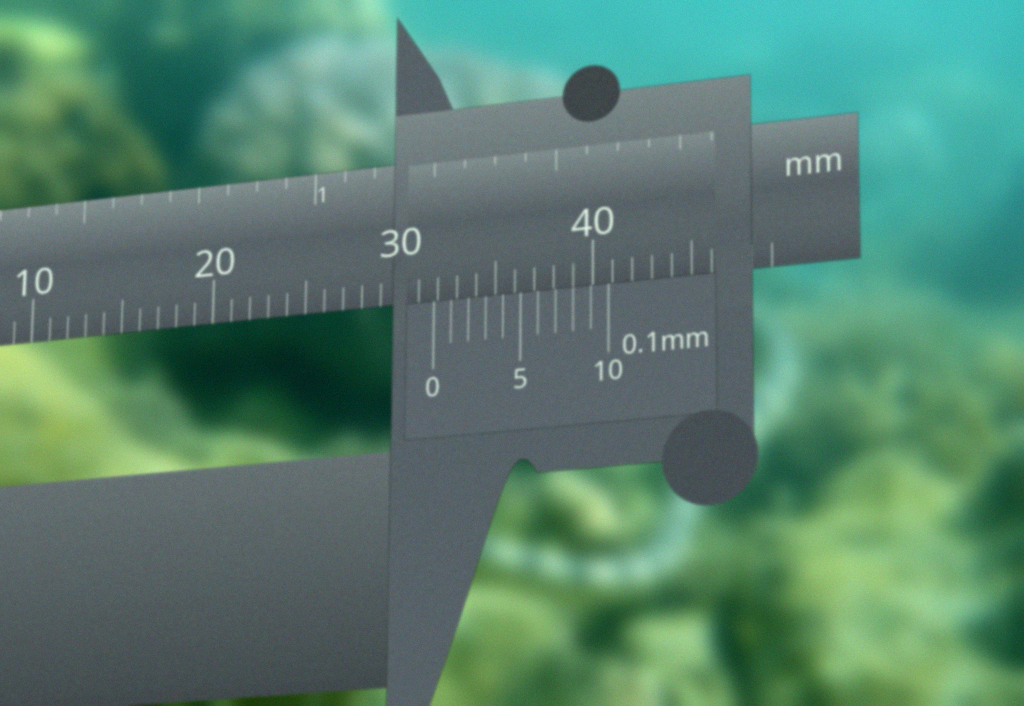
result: 31.8 mm
